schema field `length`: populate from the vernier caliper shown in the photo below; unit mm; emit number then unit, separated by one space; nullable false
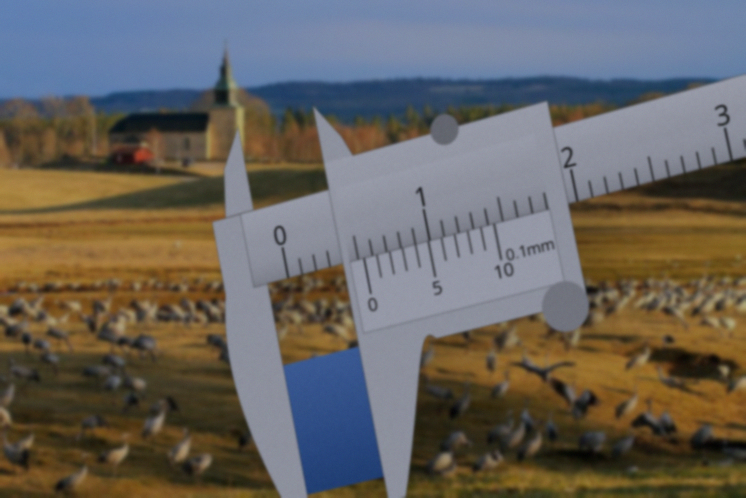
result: 5.4 mm
